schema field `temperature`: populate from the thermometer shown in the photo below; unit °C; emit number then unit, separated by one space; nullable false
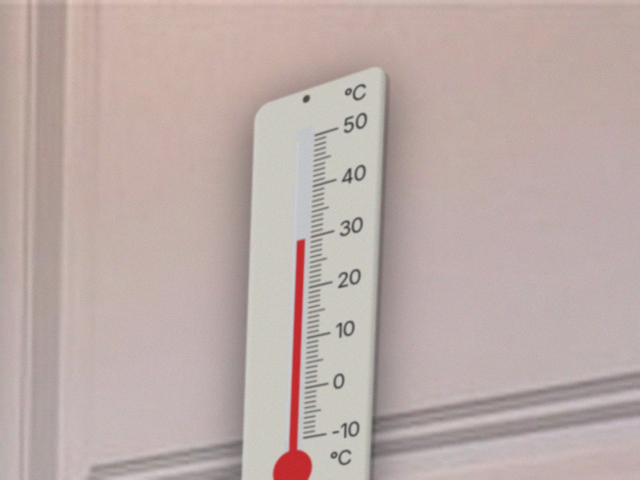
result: 30 °C
